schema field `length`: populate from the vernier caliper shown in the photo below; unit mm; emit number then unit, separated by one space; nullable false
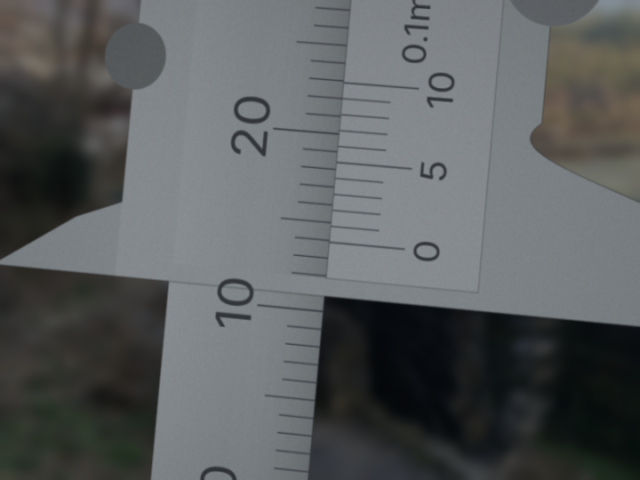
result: 13.9 mm
